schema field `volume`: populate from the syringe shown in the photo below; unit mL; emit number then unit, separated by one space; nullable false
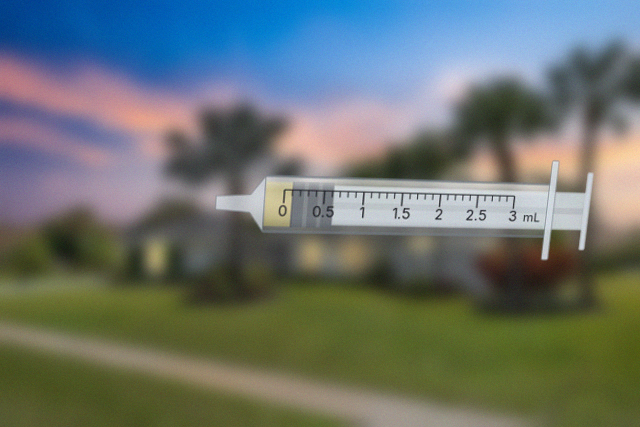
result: 0.1 mL
